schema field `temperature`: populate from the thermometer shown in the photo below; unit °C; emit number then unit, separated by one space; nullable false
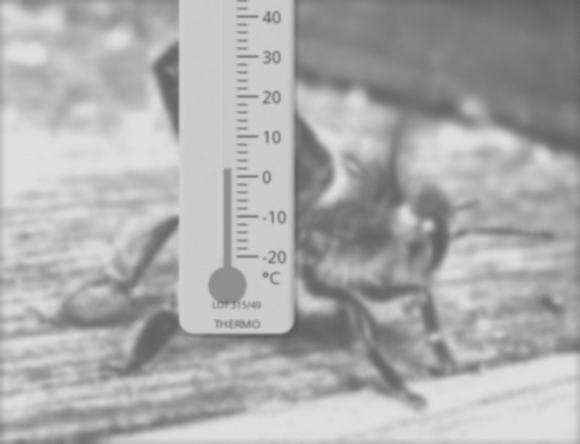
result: 2 °C
